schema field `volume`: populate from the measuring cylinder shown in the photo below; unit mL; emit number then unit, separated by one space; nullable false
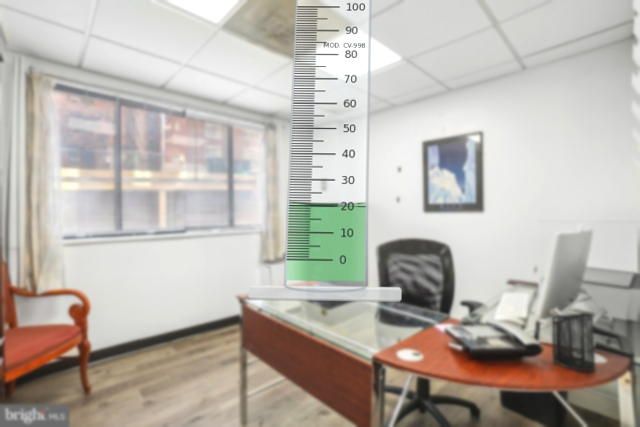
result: 20 mL
